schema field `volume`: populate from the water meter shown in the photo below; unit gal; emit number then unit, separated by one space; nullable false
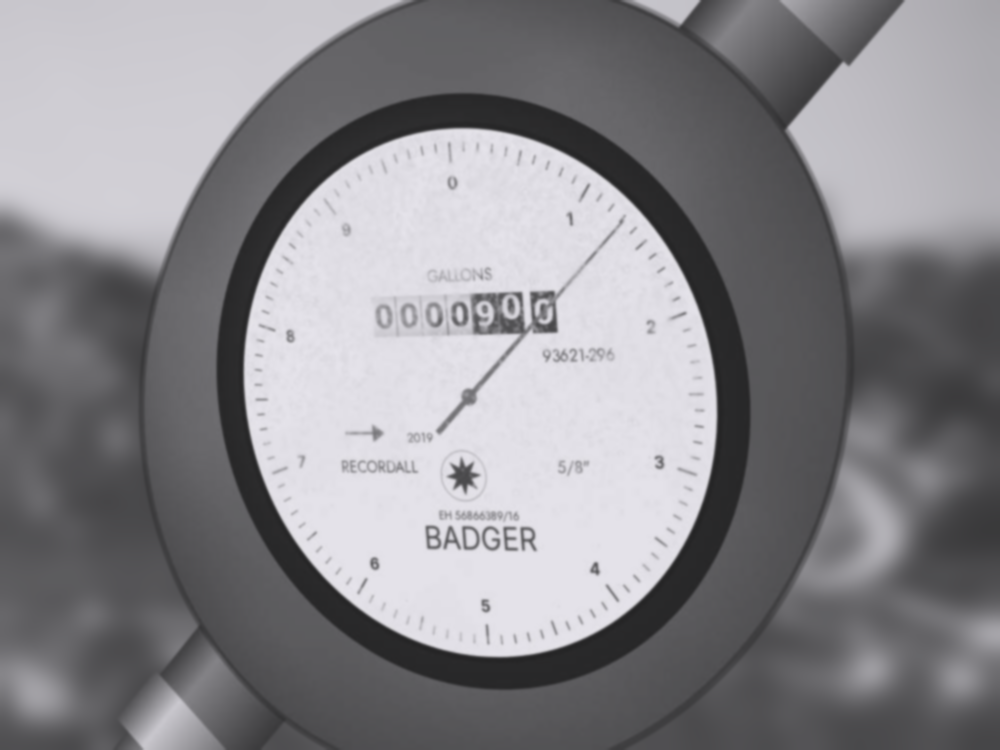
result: 901.3 gal
